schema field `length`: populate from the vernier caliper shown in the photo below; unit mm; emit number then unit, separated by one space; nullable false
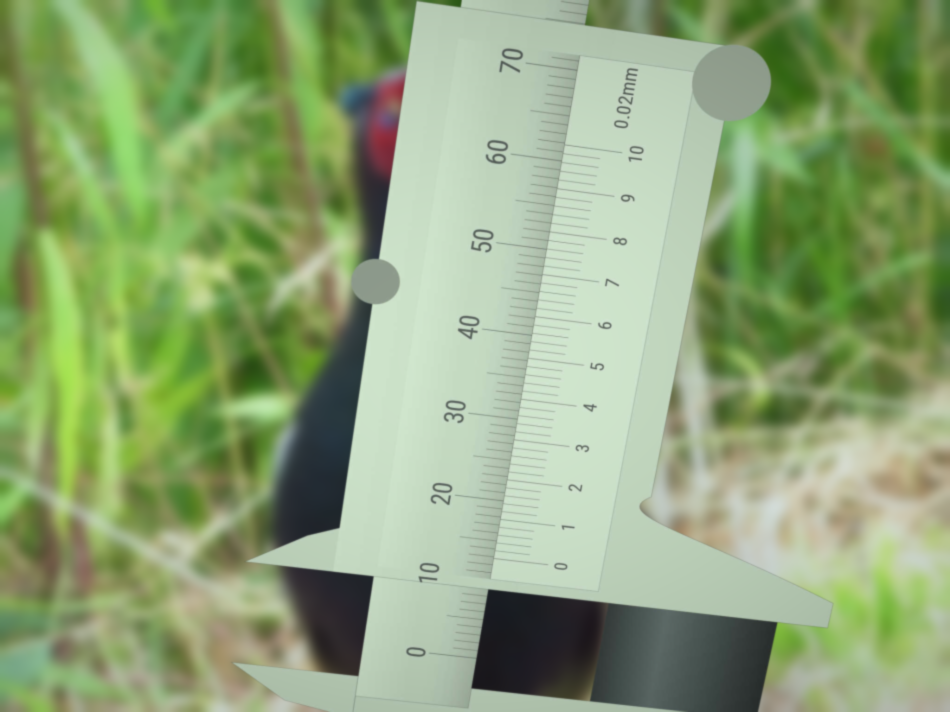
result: 12.8 mm
